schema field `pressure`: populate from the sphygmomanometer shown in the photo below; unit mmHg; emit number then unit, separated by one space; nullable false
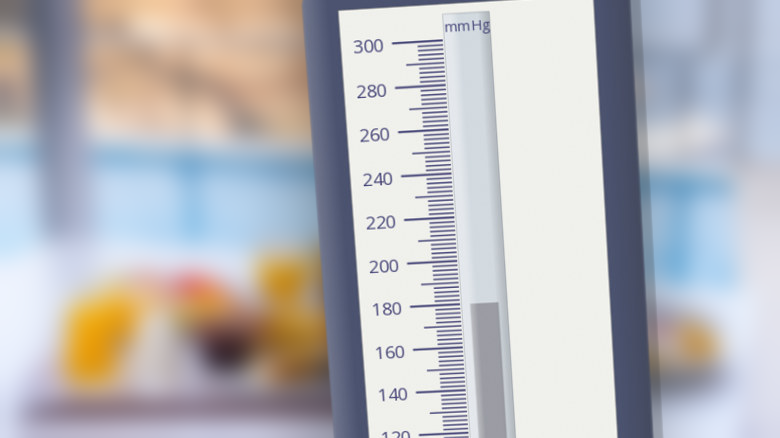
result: 180 mmHg
